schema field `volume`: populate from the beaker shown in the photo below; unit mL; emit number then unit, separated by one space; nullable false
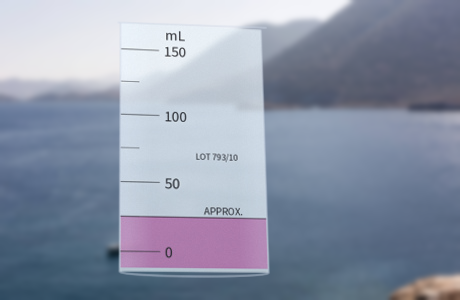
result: 25 mL
